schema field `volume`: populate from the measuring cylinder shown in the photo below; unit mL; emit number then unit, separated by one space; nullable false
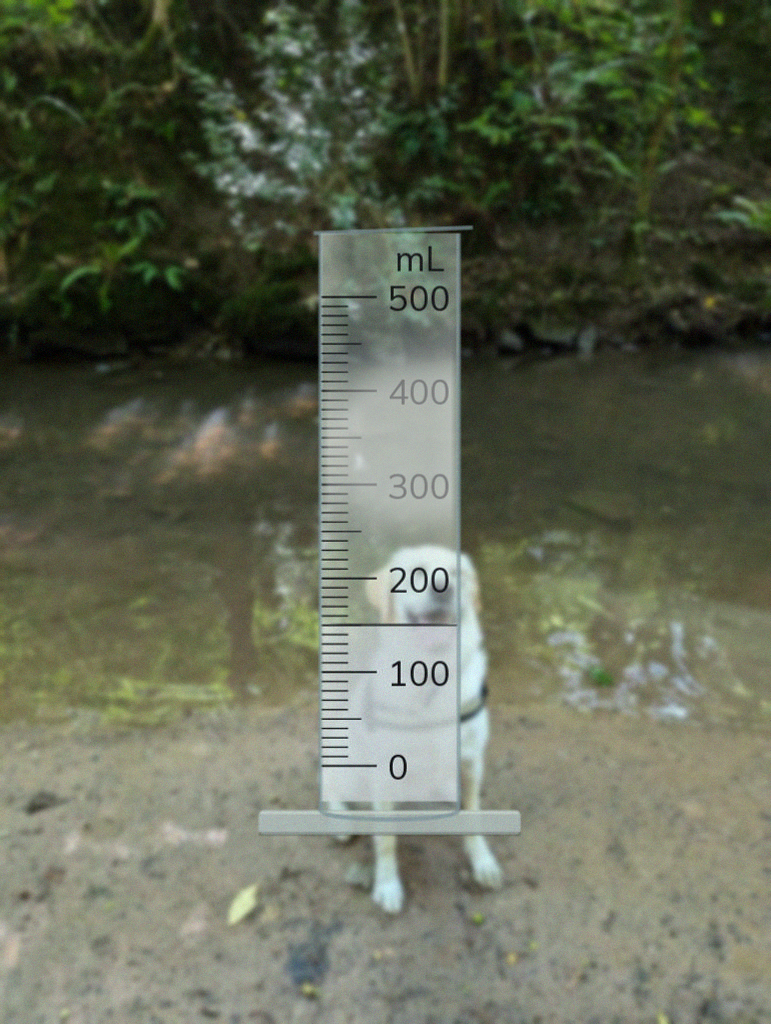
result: 150 mL
